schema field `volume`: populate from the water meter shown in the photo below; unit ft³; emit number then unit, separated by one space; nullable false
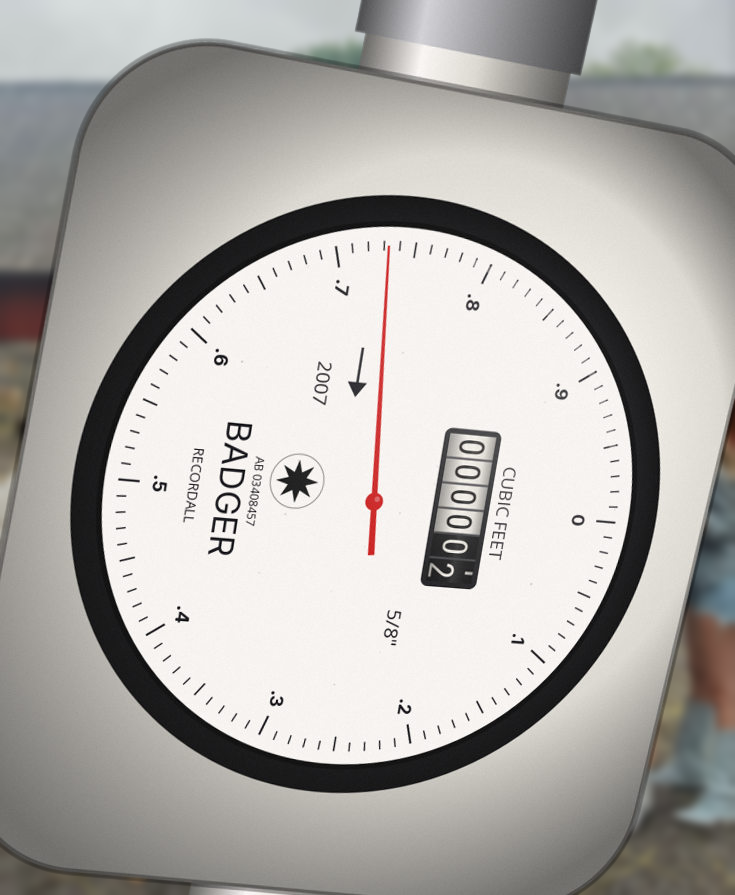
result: 1.73 ft³
